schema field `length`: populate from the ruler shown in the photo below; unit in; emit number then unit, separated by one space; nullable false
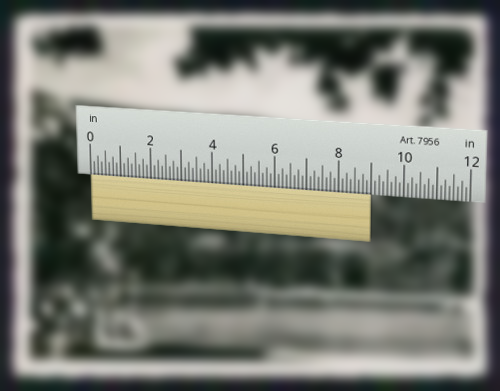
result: 9 in
